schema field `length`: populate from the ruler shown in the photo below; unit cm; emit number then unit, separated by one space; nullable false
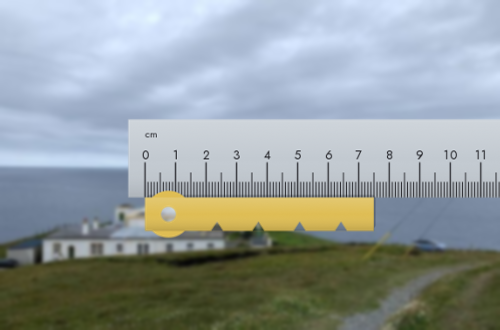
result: 7.5 cm
